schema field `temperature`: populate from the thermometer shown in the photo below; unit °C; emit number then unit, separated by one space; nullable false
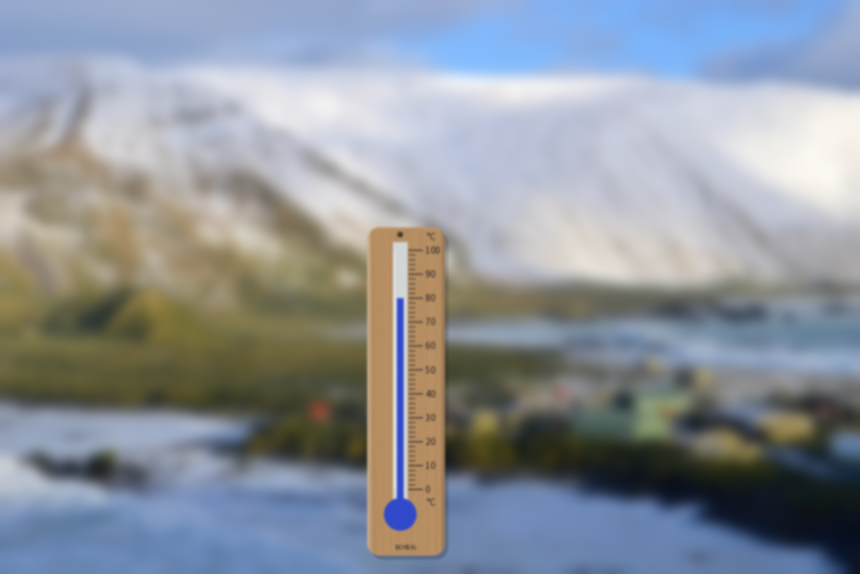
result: 80 °C
